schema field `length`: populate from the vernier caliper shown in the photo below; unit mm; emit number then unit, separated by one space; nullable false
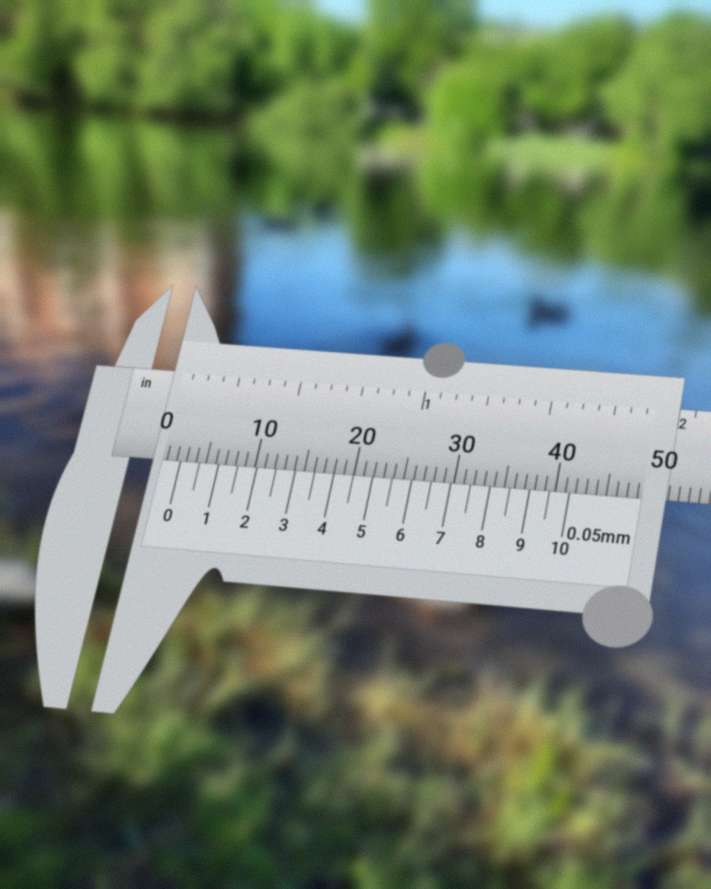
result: 2.4 mm
